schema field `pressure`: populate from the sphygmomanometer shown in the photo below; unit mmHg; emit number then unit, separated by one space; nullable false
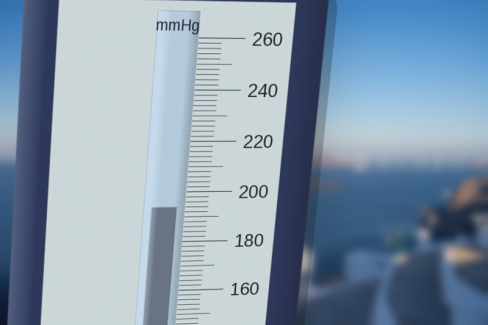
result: 194 mmHg
